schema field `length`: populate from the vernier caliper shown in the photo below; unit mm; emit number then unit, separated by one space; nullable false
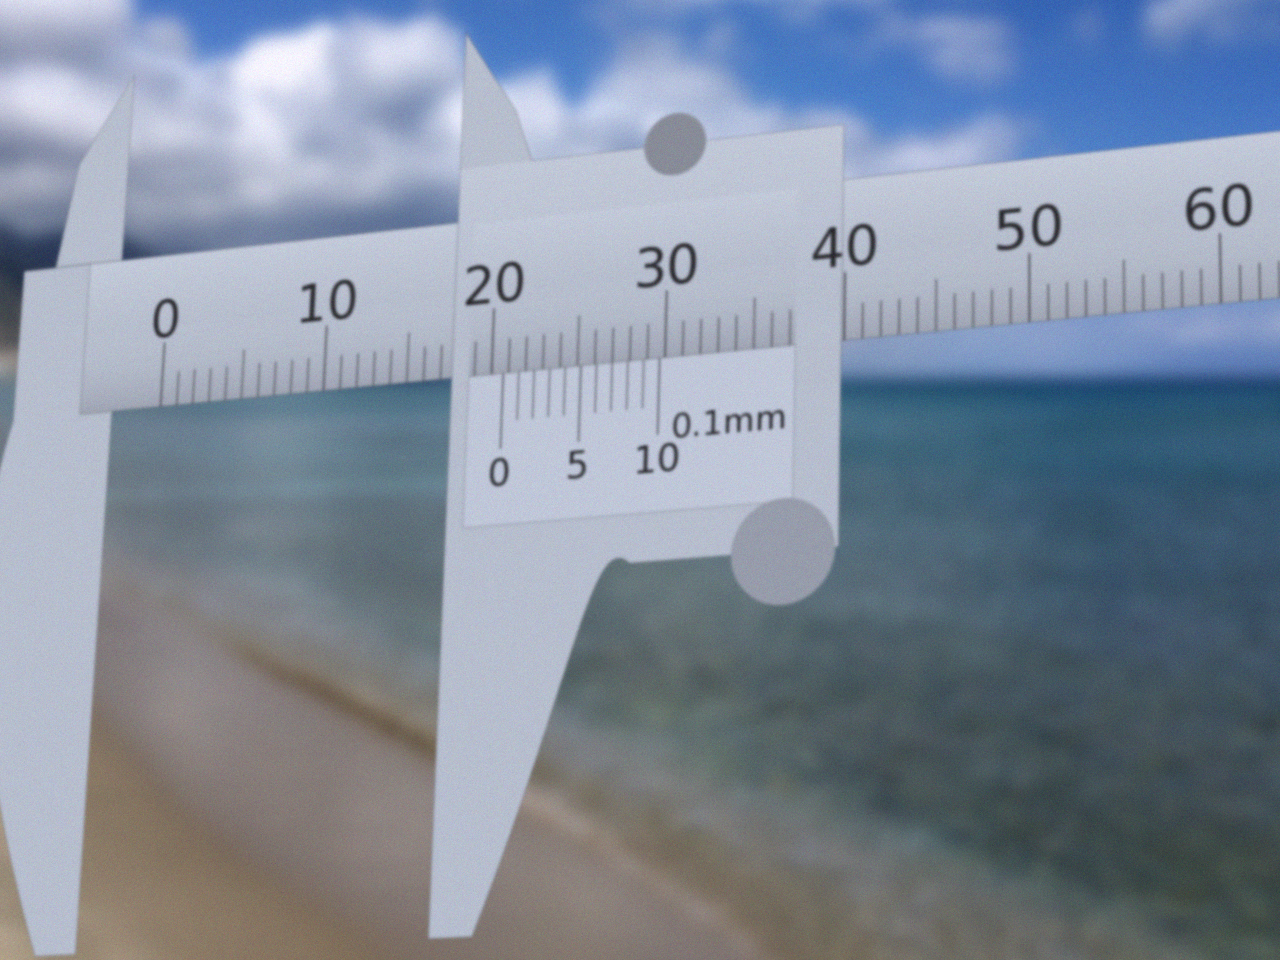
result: 20.7 mm
